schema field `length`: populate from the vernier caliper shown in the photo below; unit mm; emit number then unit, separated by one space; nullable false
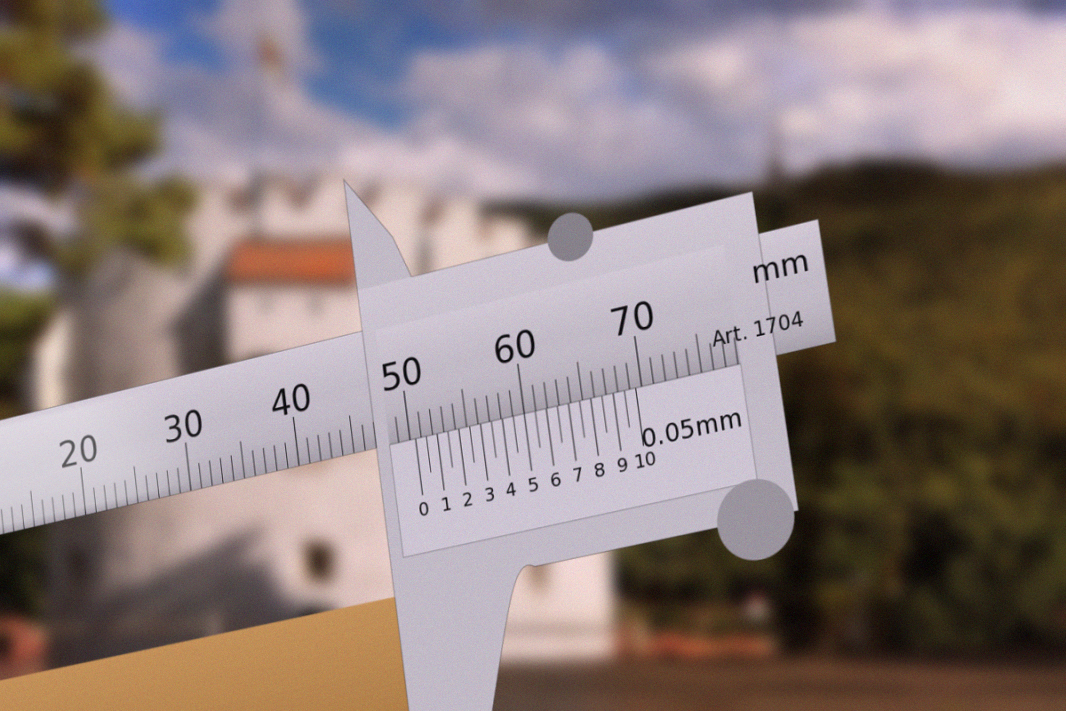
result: 50.5 mm
